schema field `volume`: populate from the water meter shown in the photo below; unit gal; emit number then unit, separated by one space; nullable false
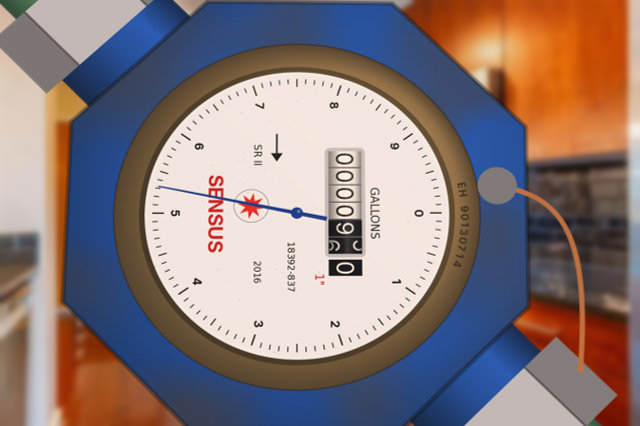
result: 955.3 gal
